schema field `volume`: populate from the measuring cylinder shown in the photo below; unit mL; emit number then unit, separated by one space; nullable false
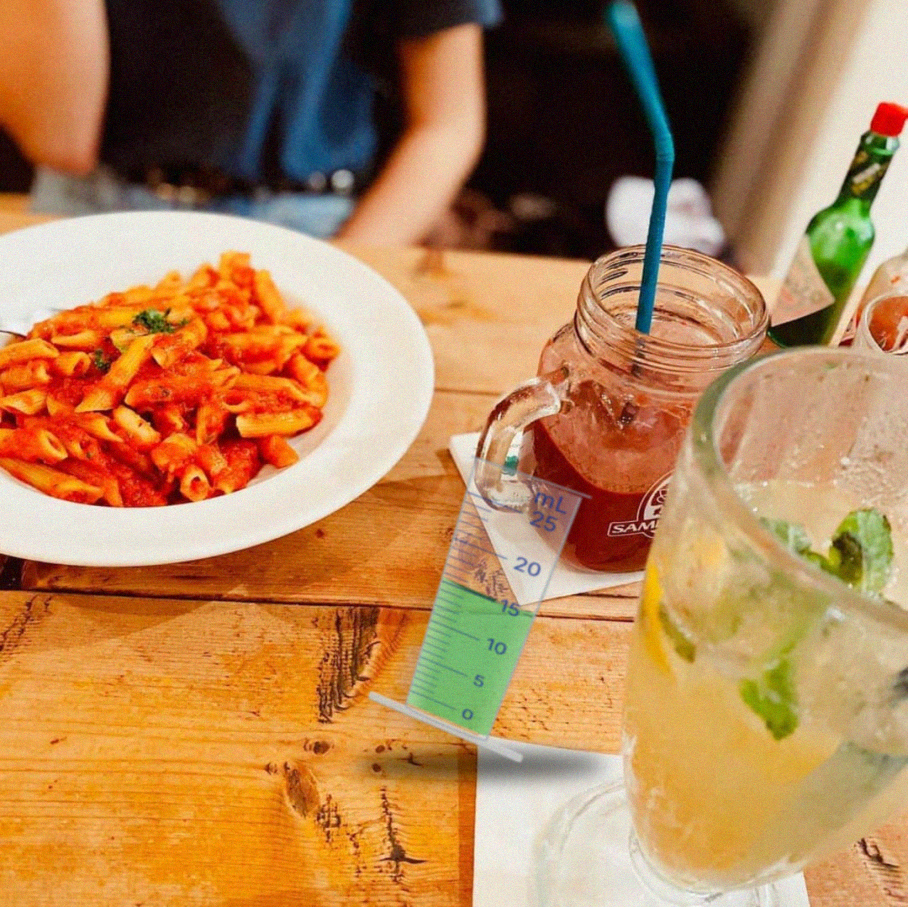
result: 15 mL
